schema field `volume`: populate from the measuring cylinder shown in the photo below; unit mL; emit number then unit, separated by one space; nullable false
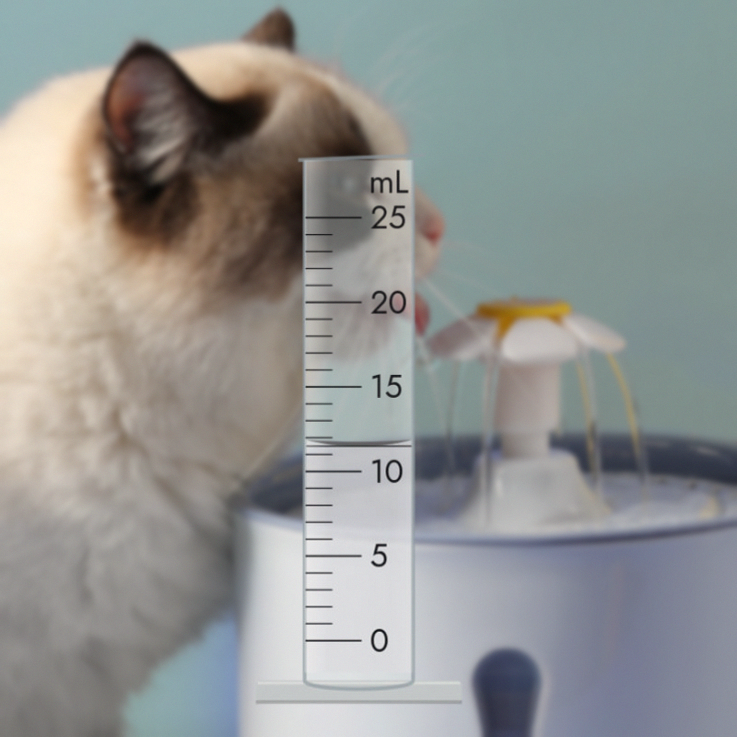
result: 11.5 mL
